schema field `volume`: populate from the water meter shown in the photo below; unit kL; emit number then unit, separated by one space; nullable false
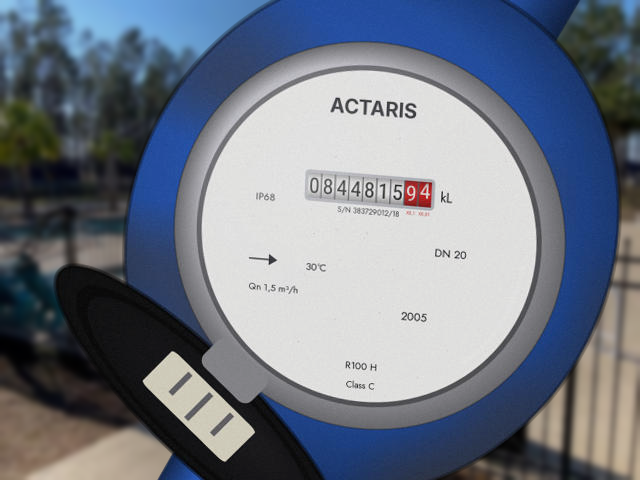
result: 844815.94 kL
